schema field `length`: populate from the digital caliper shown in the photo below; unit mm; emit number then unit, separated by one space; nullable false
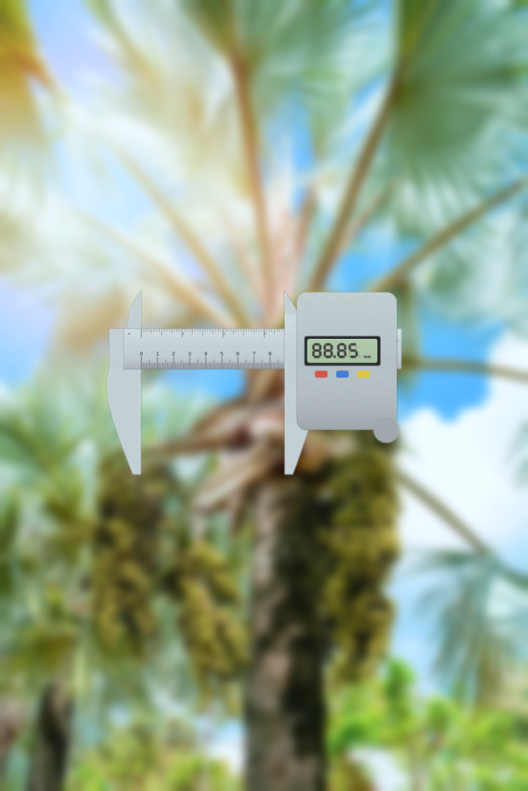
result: 88.85 mm
